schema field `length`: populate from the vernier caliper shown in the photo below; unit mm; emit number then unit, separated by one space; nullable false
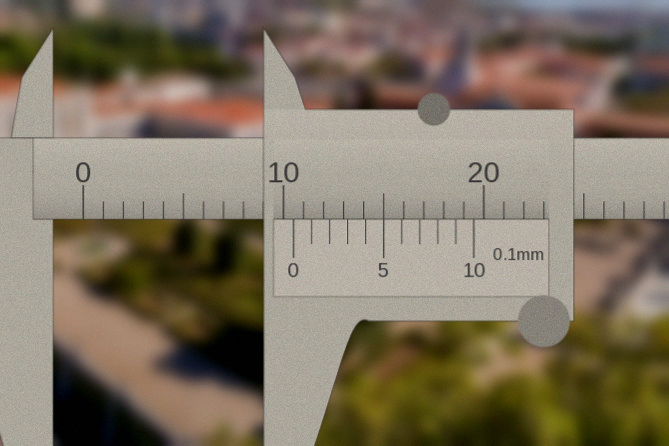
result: 10.5 mm
